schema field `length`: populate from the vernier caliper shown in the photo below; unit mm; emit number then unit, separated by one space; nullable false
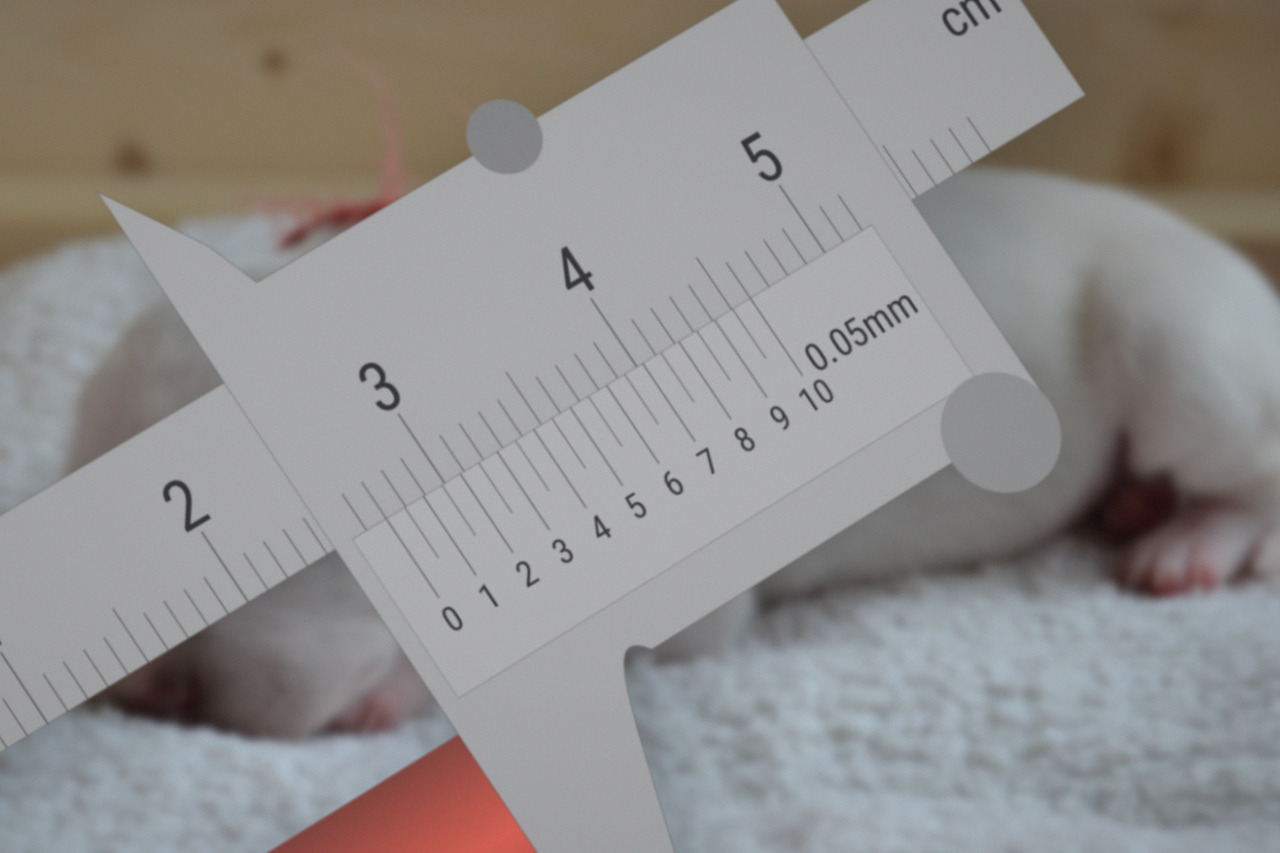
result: 27.0 mm
